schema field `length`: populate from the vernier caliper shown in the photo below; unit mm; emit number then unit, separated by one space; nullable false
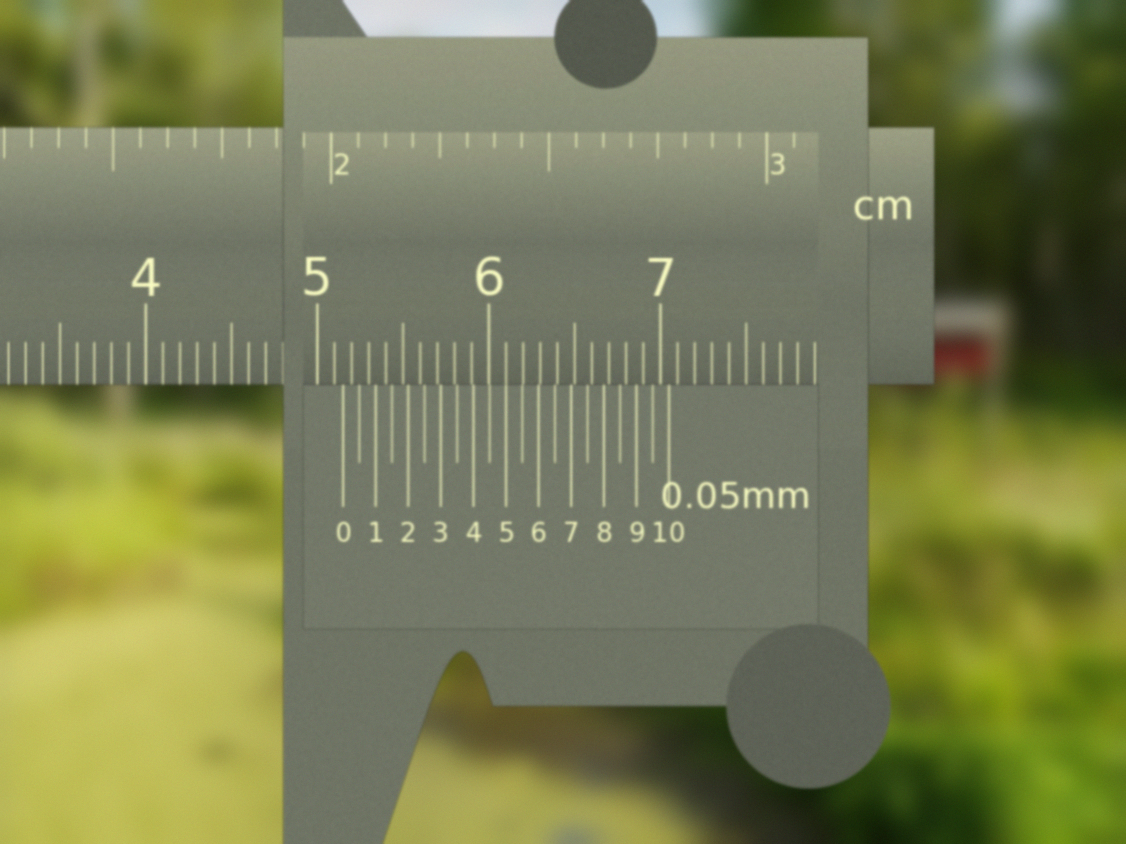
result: 51.5 mm
